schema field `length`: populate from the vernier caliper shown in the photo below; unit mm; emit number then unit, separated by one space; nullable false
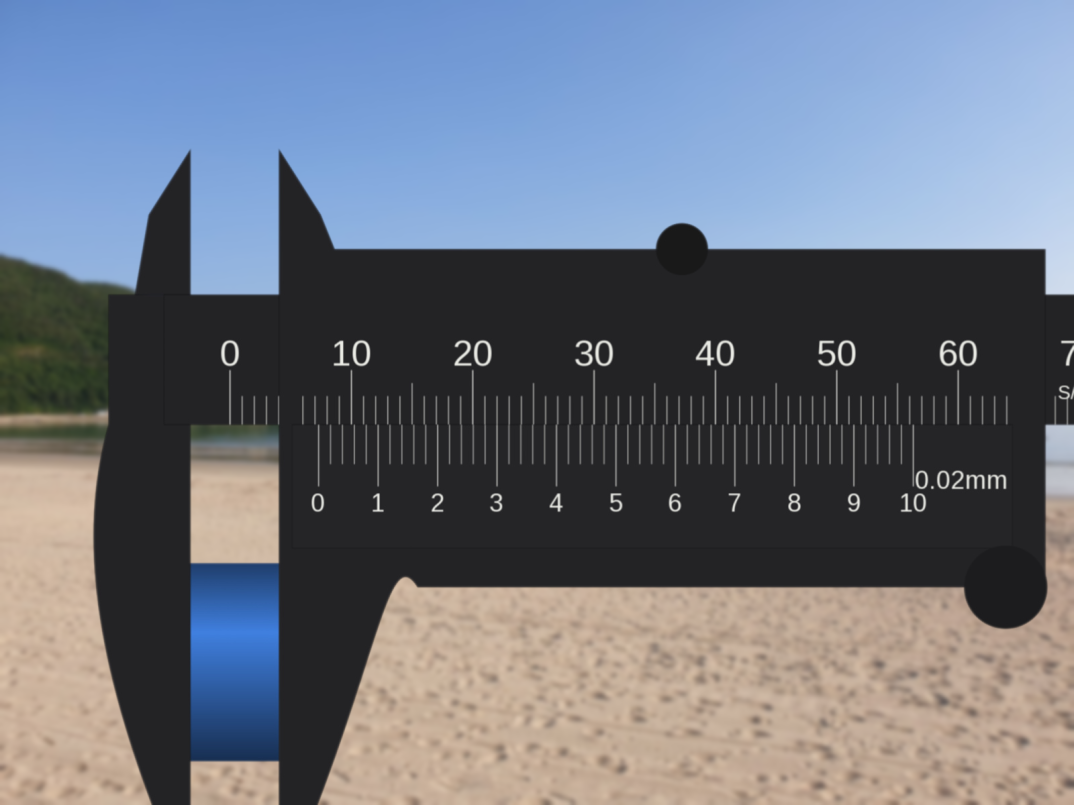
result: 7.3 mm
